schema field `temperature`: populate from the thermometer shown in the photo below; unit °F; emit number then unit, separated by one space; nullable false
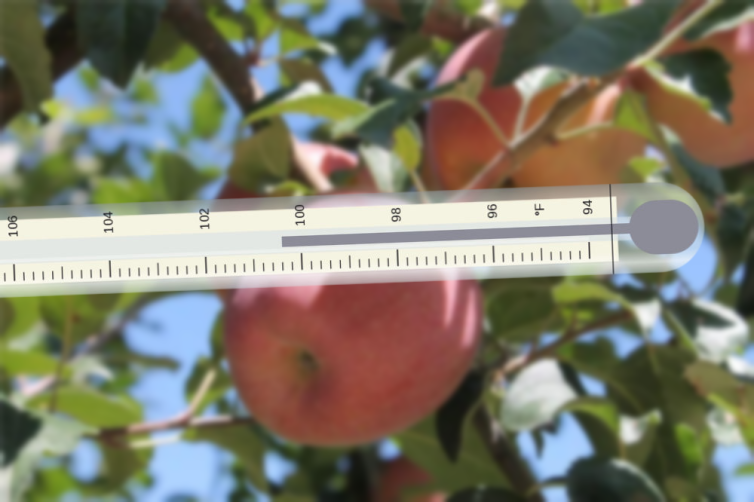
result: 100.4 °F
